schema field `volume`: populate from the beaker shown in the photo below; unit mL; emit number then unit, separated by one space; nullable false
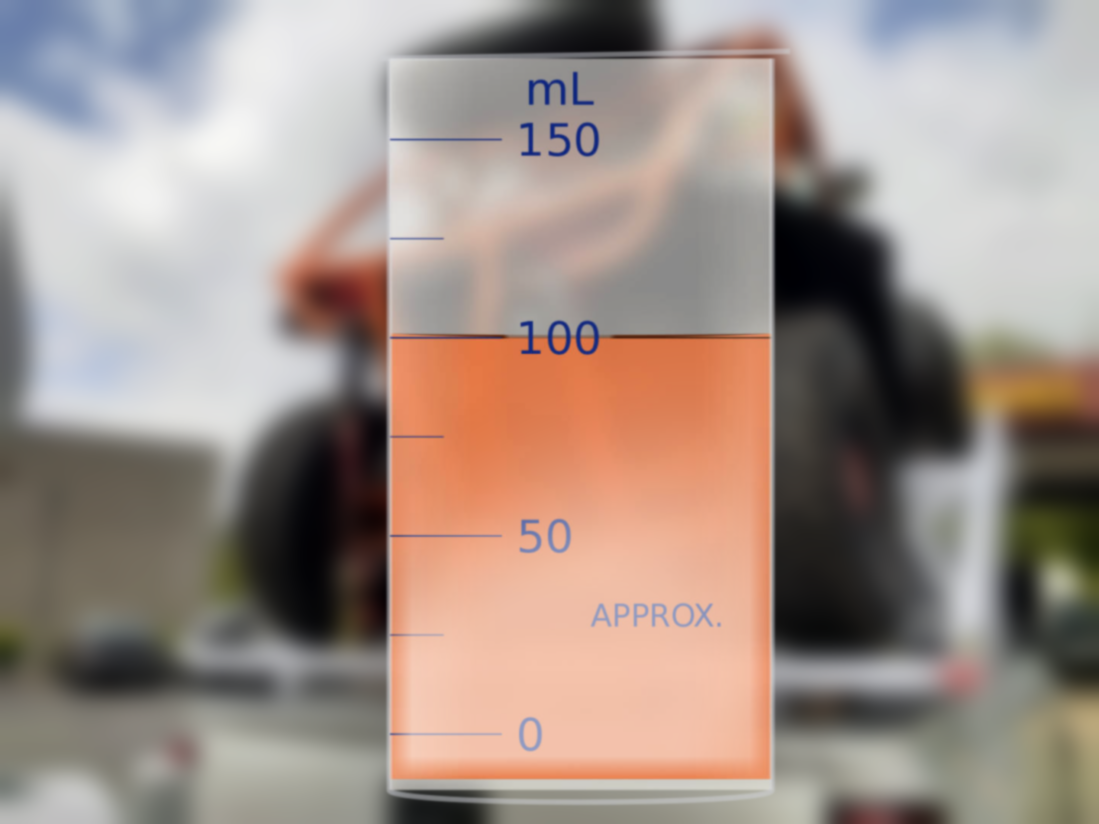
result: 100 mL
